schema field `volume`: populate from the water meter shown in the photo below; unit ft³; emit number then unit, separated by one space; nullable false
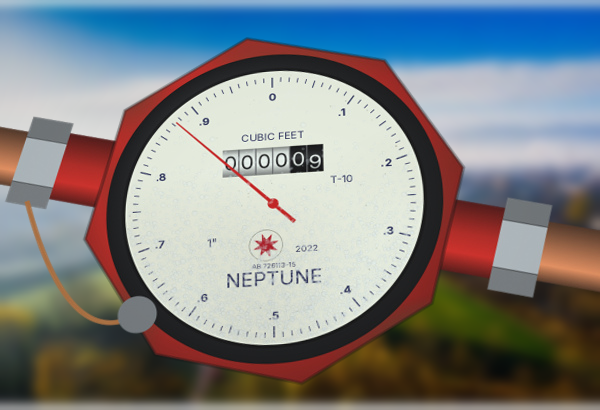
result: 8.87 ft³
